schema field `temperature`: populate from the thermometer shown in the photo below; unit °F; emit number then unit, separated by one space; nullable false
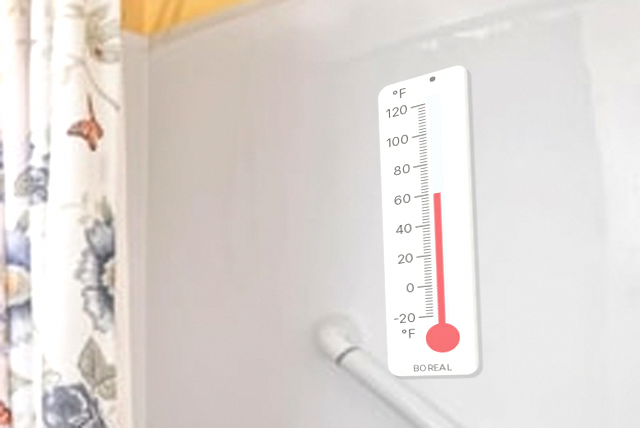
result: 60 °F
